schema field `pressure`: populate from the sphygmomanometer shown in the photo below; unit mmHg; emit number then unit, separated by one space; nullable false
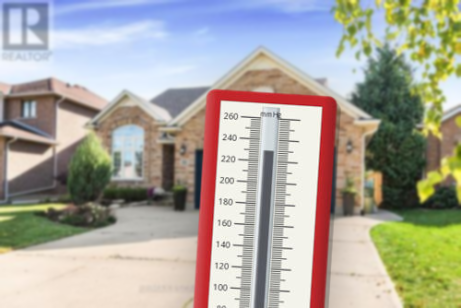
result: 230 mmHg
